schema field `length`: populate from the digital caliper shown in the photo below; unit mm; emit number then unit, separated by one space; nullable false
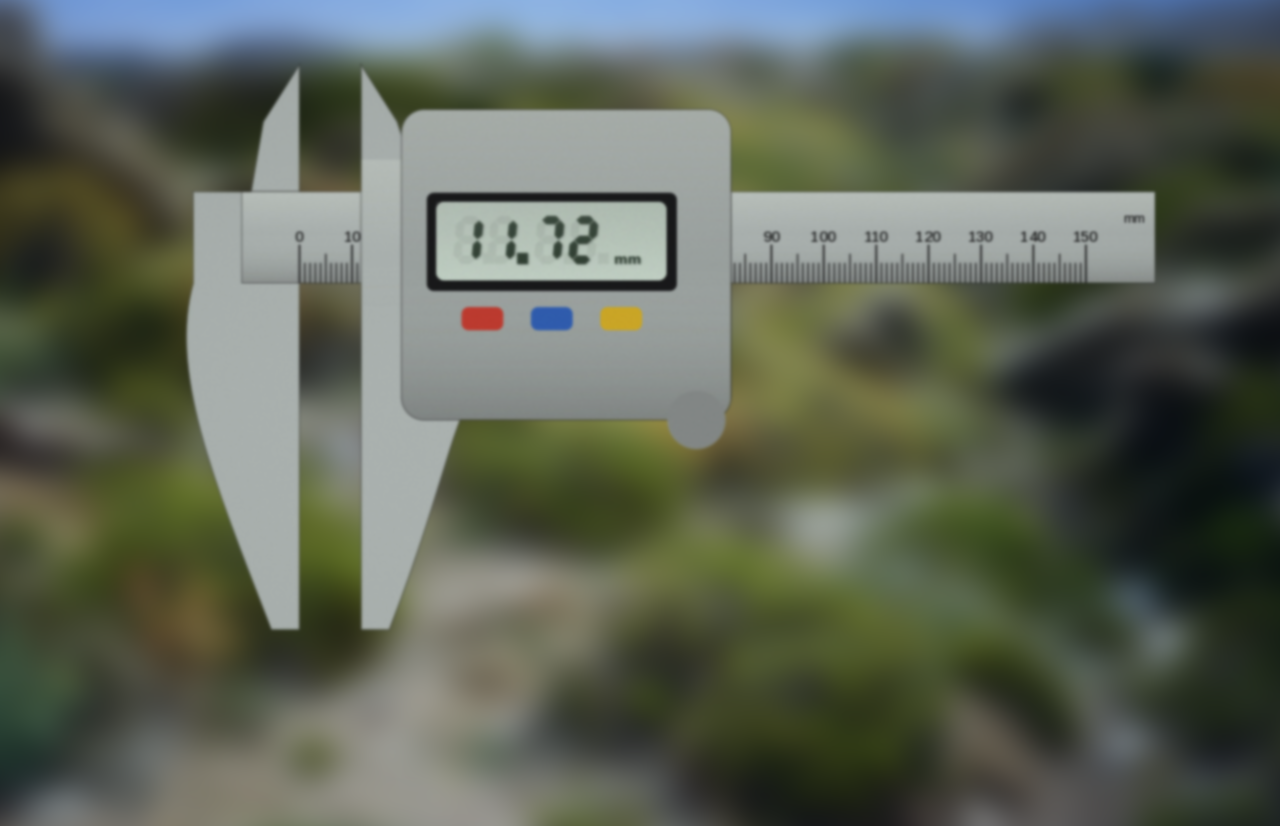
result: 11.72 mm
